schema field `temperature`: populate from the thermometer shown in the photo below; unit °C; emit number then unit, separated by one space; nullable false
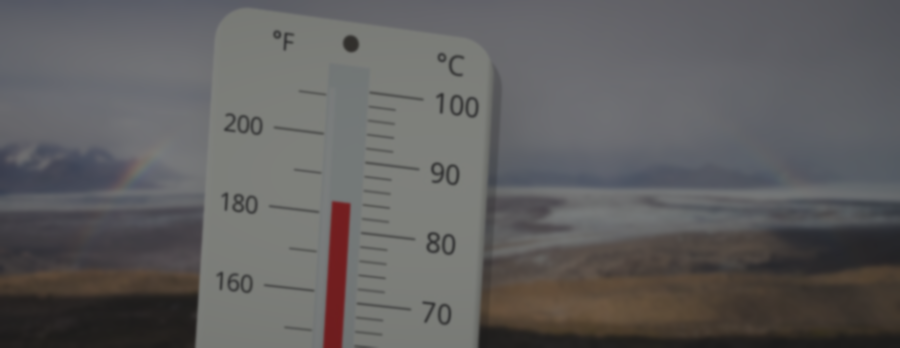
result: 84 °C
